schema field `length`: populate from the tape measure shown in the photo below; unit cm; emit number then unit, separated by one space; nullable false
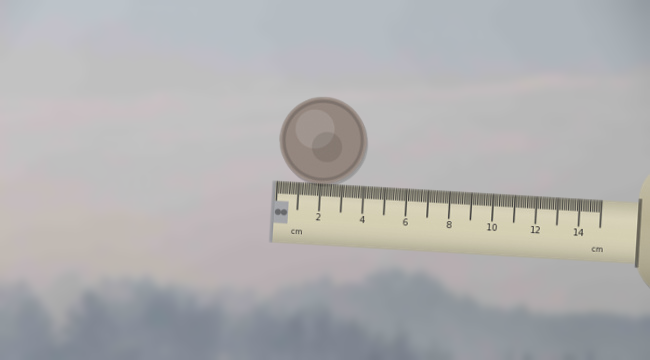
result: 4 cm
